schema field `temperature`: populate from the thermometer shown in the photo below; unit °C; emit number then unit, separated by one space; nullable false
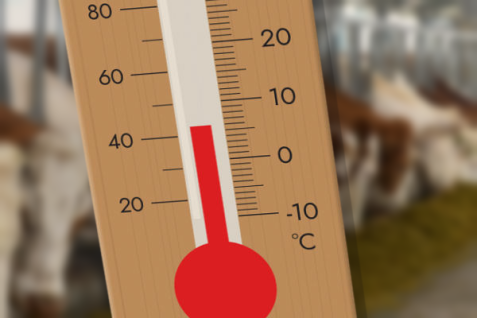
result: 6 °C
